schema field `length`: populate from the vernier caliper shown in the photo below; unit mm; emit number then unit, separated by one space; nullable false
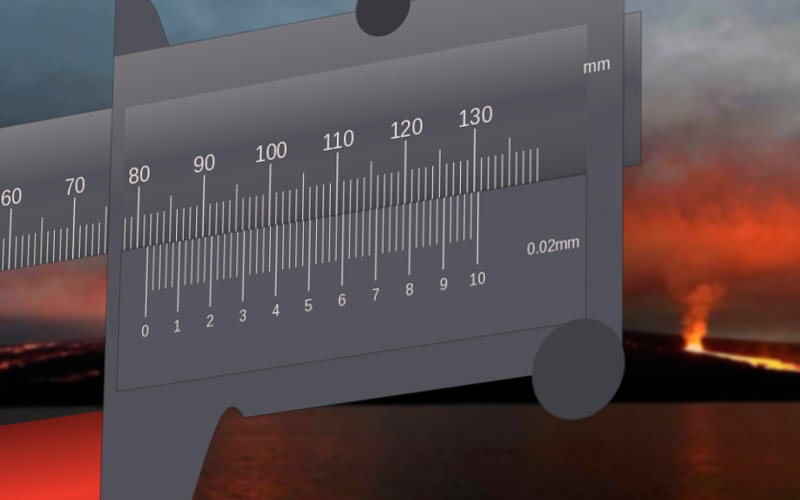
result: 81.6 mm
